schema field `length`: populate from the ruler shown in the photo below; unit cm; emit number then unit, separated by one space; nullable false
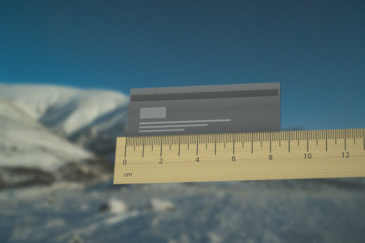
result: 8.5 cm
